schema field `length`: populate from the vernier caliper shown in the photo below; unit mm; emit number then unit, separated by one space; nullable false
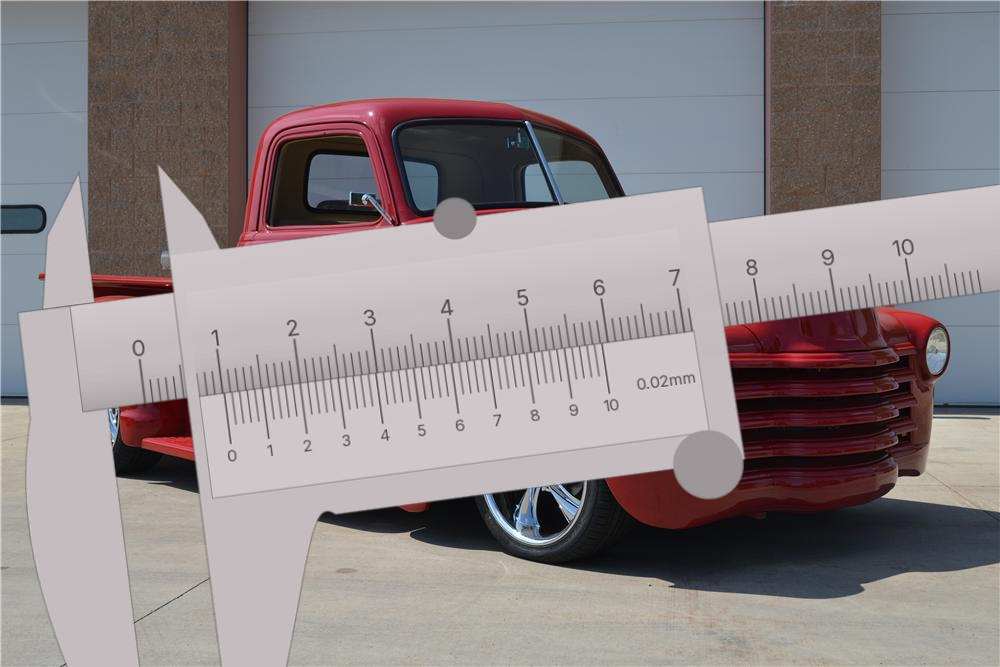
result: 10.2 mm
